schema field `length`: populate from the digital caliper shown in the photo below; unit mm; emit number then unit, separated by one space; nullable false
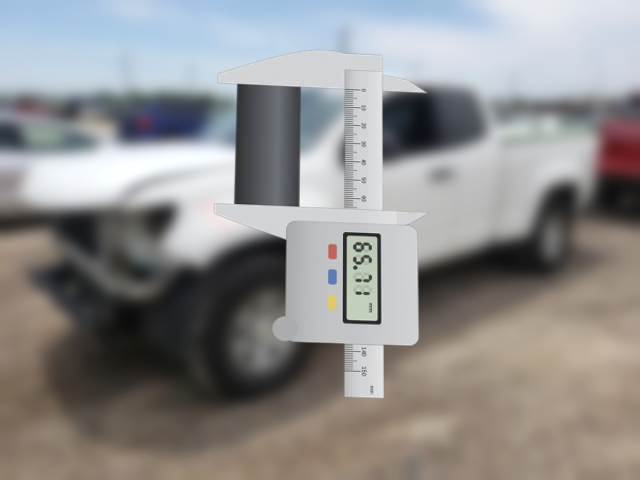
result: 65.71 mm
